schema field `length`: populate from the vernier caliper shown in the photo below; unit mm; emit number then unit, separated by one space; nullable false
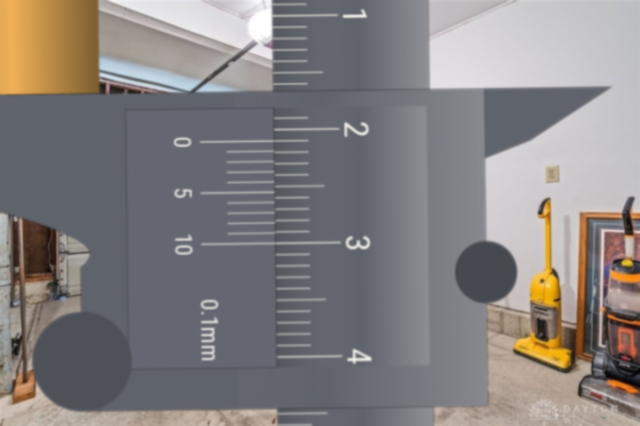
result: 21.0 mm
